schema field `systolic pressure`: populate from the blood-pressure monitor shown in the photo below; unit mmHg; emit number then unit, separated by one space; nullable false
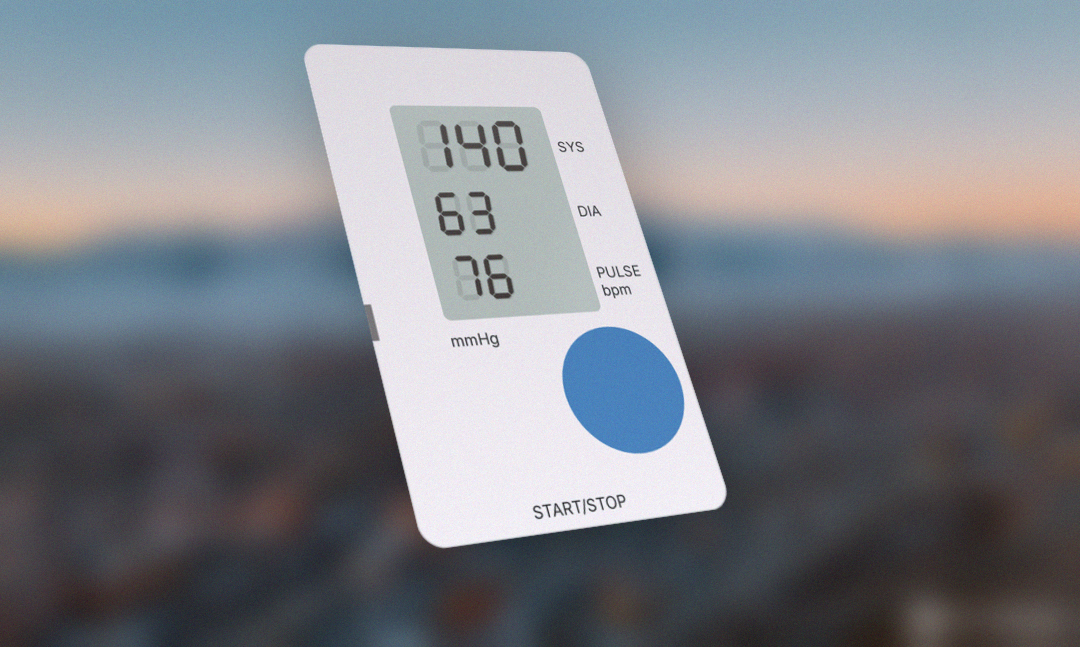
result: 140 mmHg
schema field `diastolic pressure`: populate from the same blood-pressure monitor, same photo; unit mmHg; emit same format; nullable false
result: 63 mmHg
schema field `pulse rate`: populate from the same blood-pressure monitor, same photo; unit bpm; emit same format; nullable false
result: 76 bpm
